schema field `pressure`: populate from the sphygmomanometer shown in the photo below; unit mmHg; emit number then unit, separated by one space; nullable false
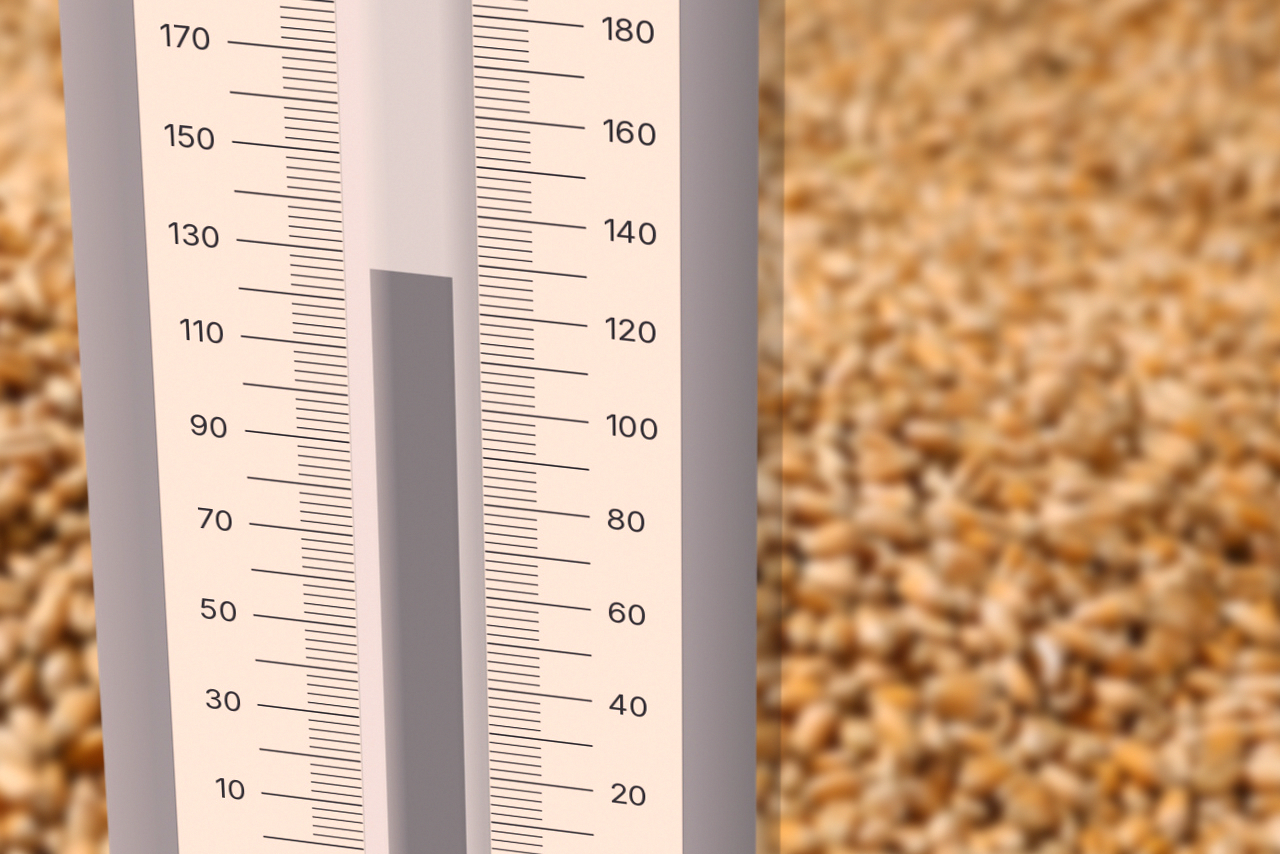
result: 127 mmHg
